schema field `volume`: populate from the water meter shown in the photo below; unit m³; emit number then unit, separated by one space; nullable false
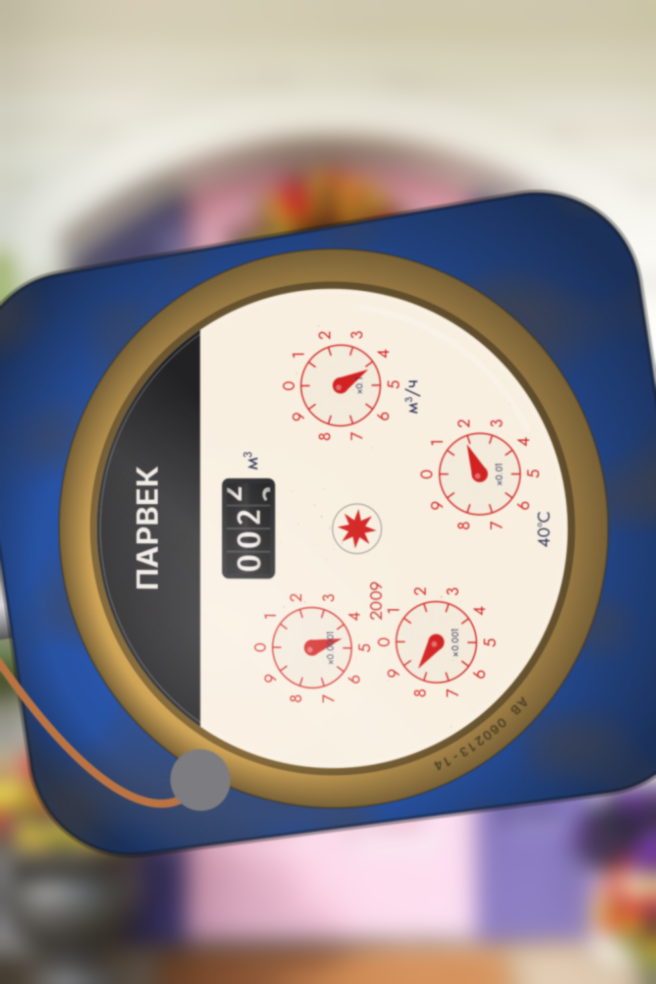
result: 22.4184 m³
